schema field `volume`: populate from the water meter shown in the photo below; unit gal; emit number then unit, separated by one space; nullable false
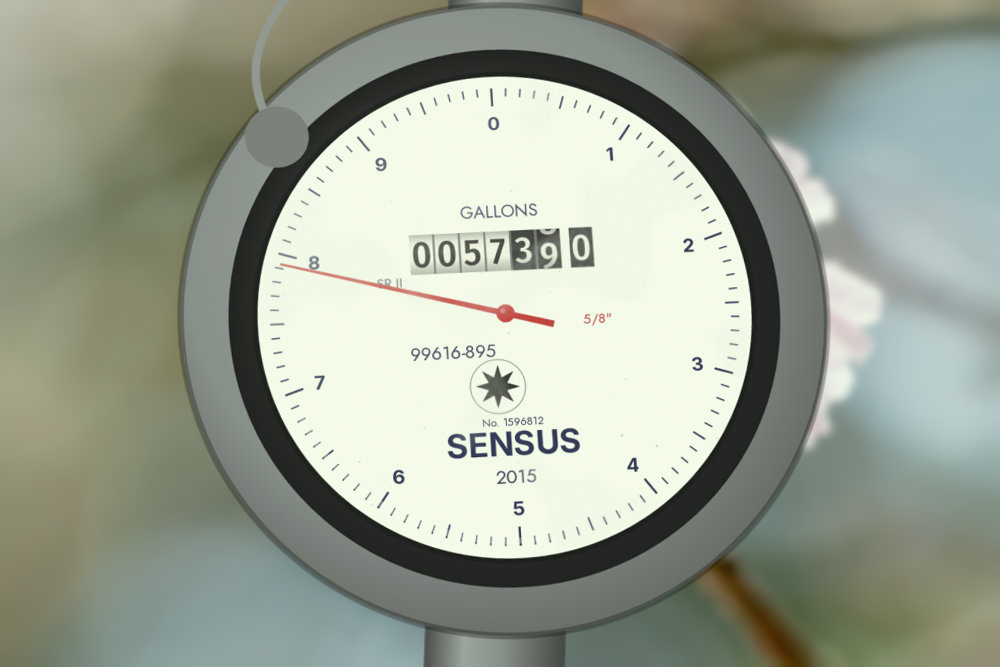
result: 57387.9 gal
